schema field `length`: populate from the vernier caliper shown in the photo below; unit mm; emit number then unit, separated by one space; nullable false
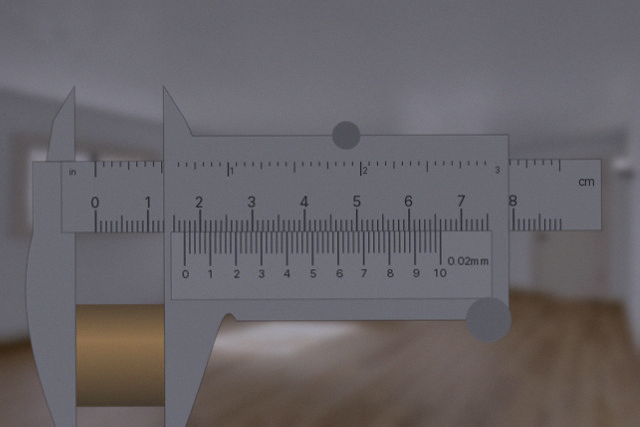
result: 17.0 mm
